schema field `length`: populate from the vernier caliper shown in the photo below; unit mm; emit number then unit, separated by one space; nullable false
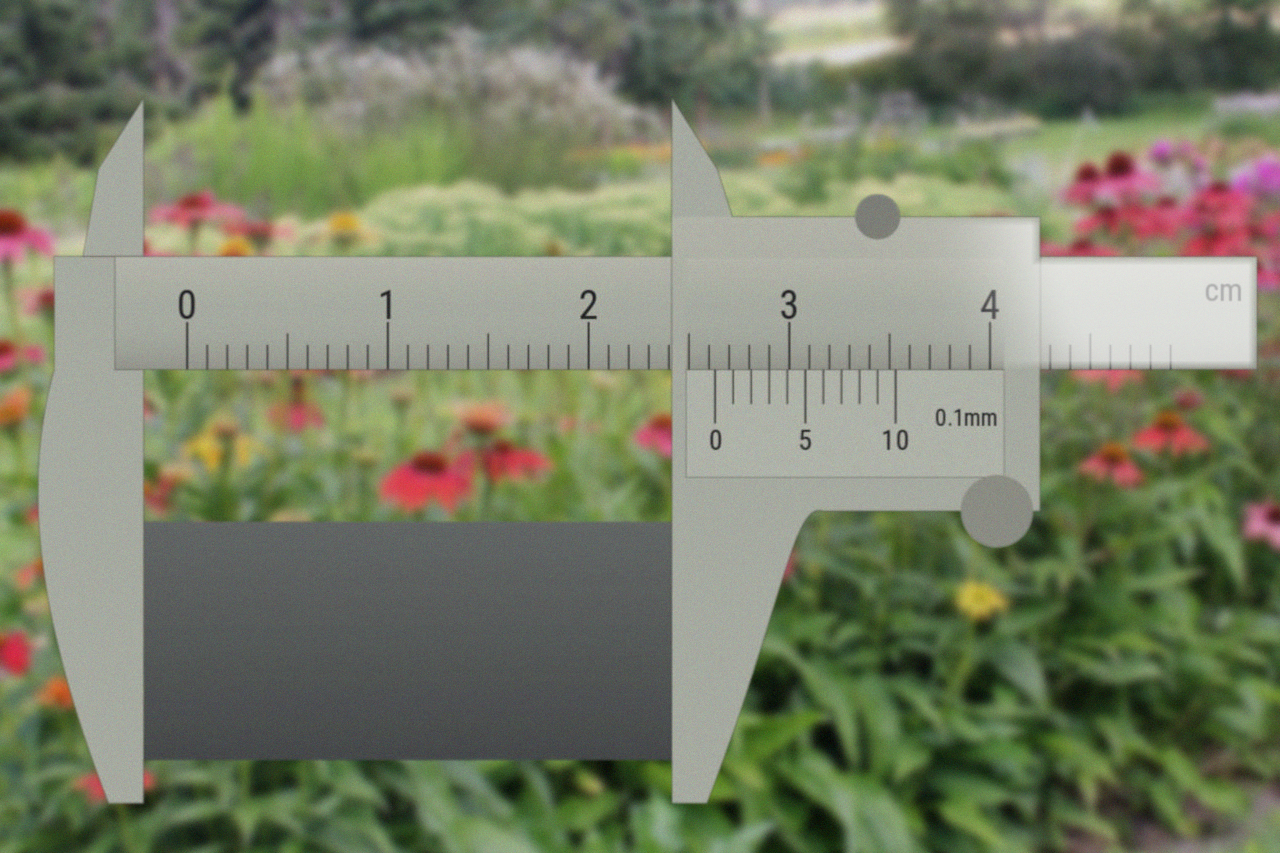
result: 26.3 mm
